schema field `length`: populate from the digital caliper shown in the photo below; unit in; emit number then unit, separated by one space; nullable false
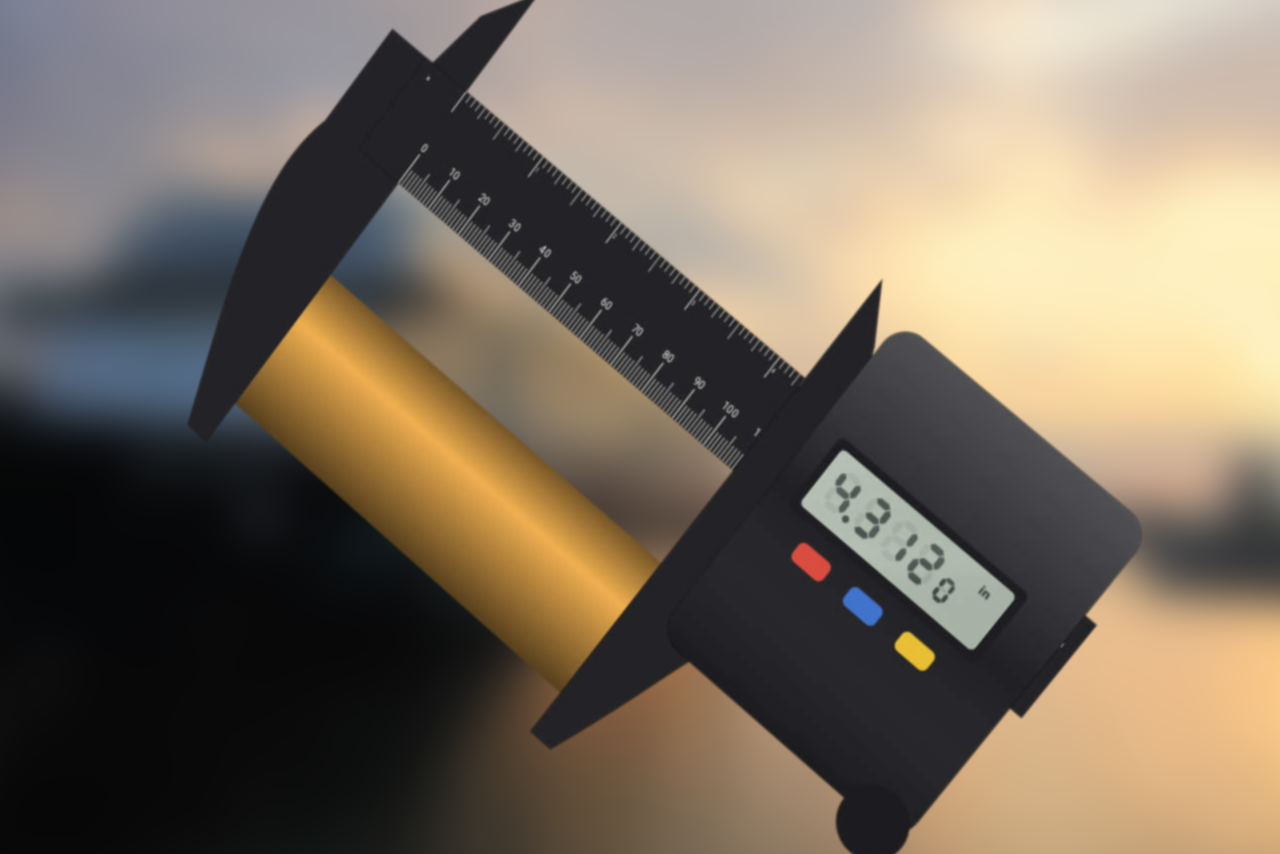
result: 4.3120 in
